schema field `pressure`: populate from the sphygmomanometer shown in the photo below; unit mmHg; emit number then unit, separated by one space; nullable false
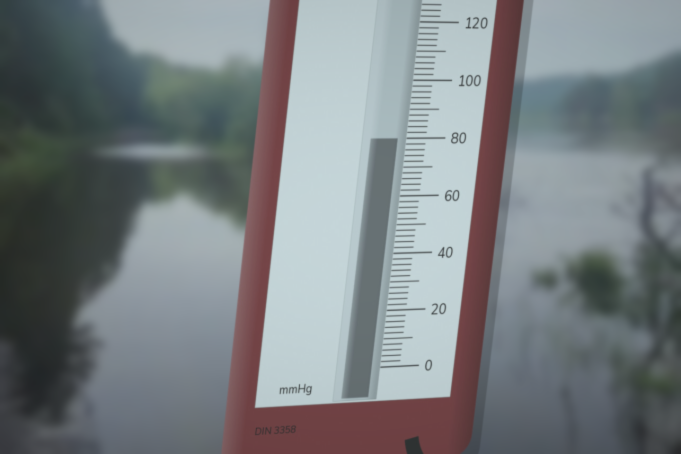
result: 80 mmHg
